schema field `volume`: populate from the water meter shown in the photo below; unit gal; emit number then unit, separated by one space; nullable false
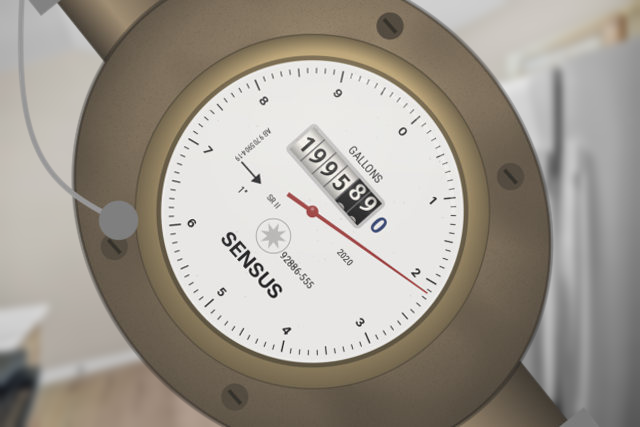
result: 1995892.1 gal
